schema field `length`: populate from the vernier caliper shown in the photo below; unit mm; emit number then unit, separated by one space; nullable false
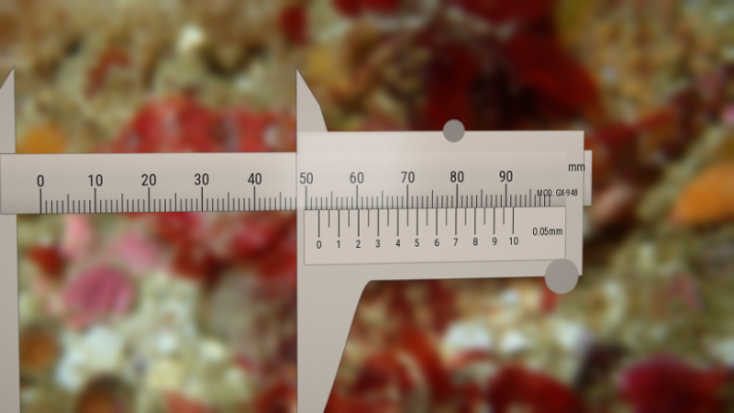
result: 52.5 mm
